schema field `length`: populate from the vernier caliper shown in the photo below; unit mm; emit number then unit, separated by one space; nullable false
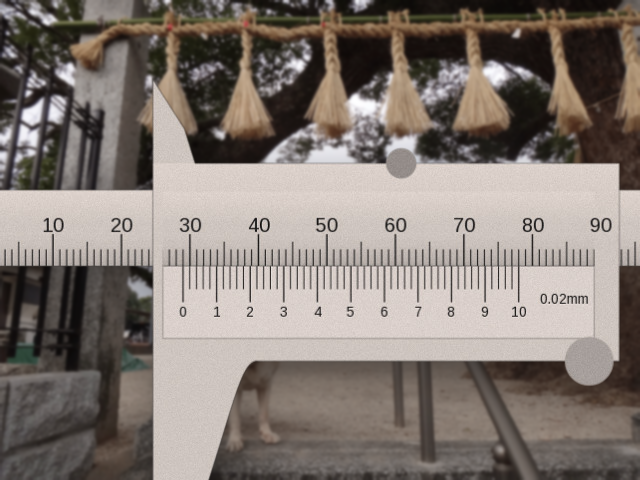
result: 29.0 mm
